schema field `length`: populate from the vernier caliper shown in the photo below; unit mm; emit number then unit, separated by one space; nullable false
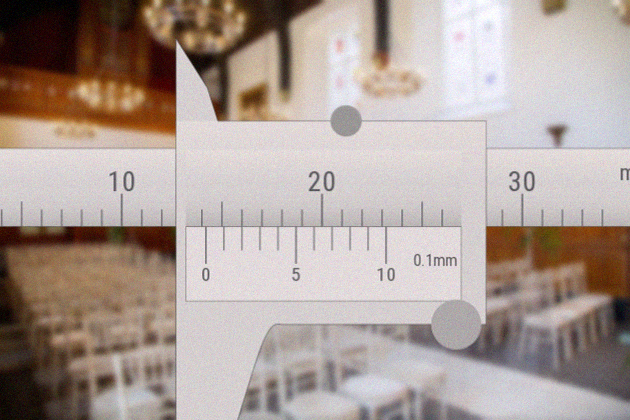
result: 14.2 mm
